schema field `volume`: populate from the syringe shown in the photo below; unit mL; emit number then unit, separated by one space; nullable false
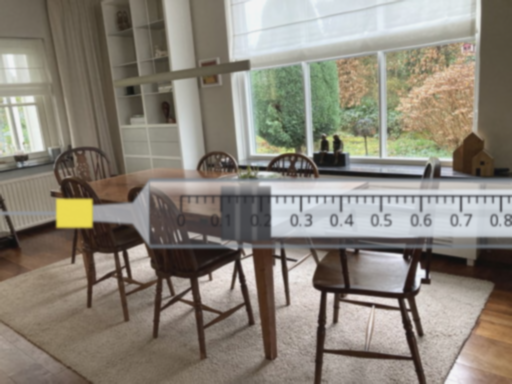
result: 0.1 mL
